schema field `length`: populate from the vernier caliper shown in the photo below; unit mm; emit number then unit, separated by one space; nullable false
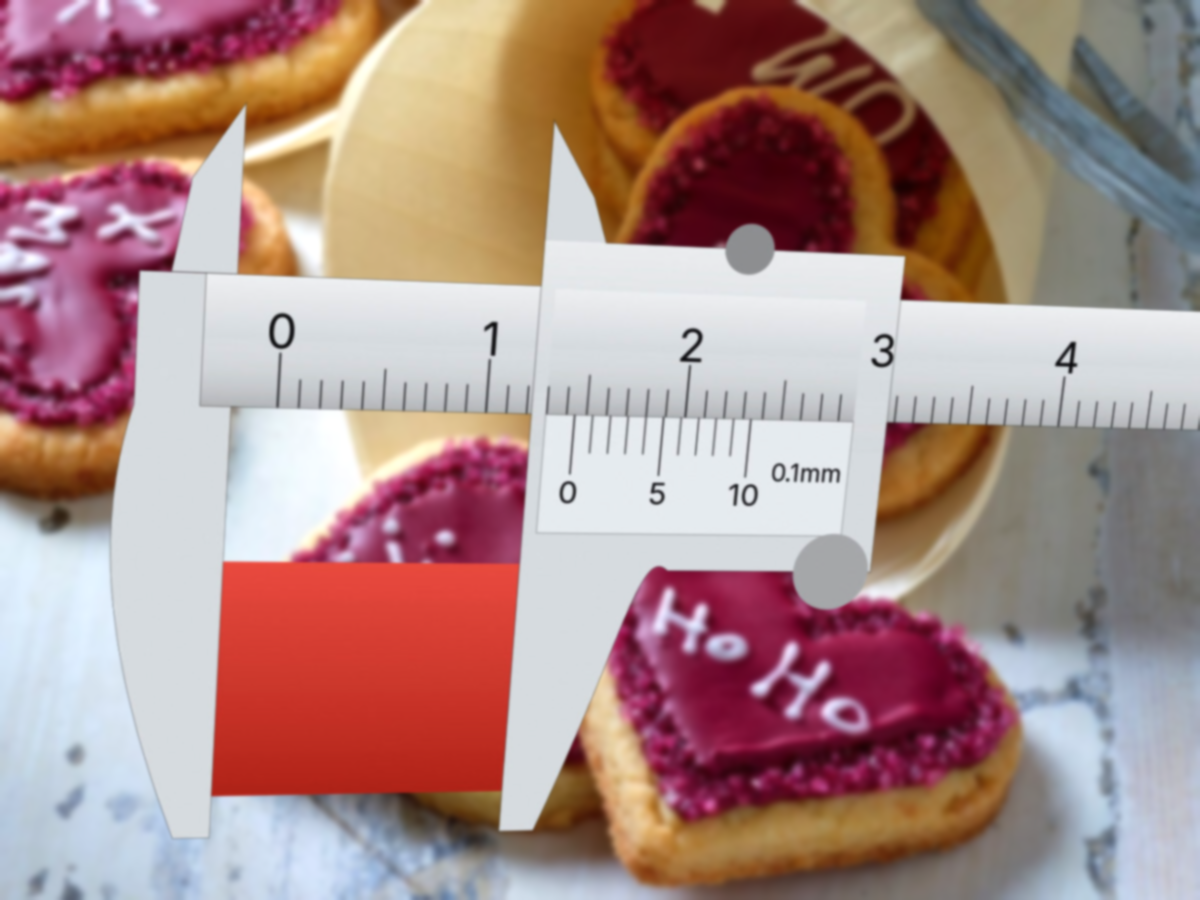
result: 14.4 mm
